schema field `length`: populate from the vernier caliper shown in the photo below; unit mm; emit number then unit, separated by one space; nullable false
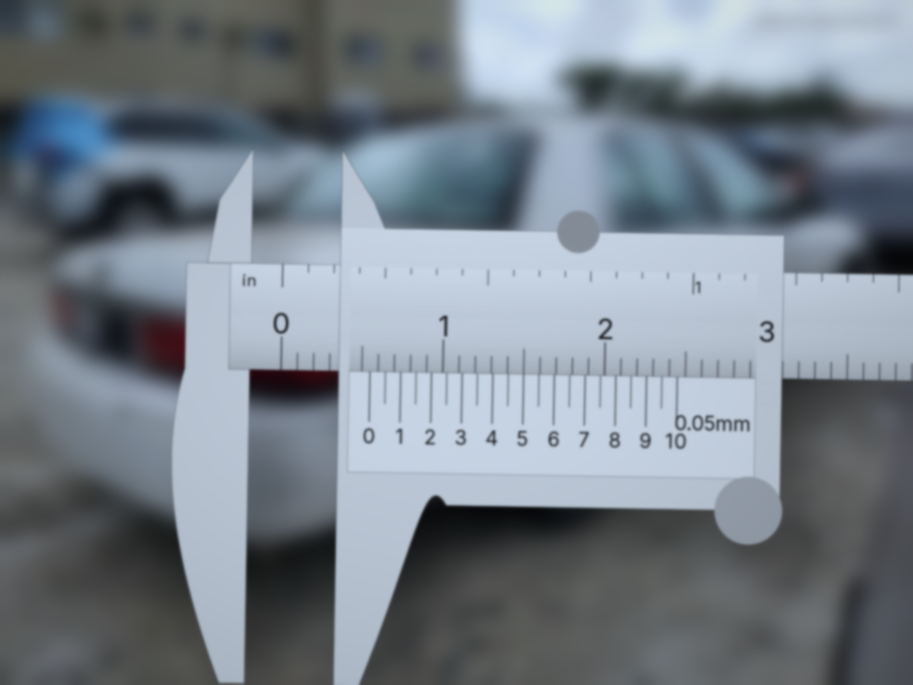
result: 5.5 mm
